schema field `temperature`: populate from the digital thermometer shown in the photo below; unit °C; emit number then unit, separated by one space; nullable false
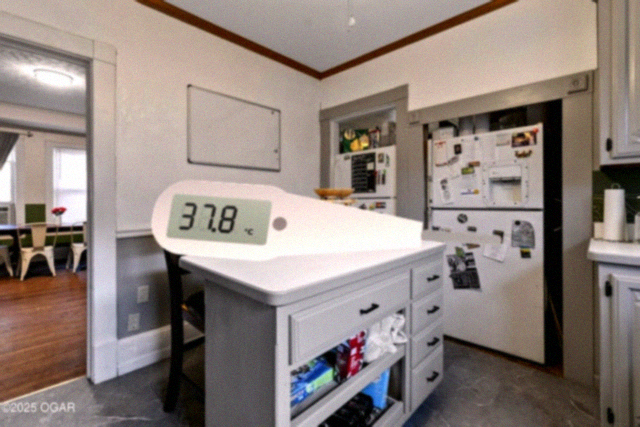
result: 37.8 °C
